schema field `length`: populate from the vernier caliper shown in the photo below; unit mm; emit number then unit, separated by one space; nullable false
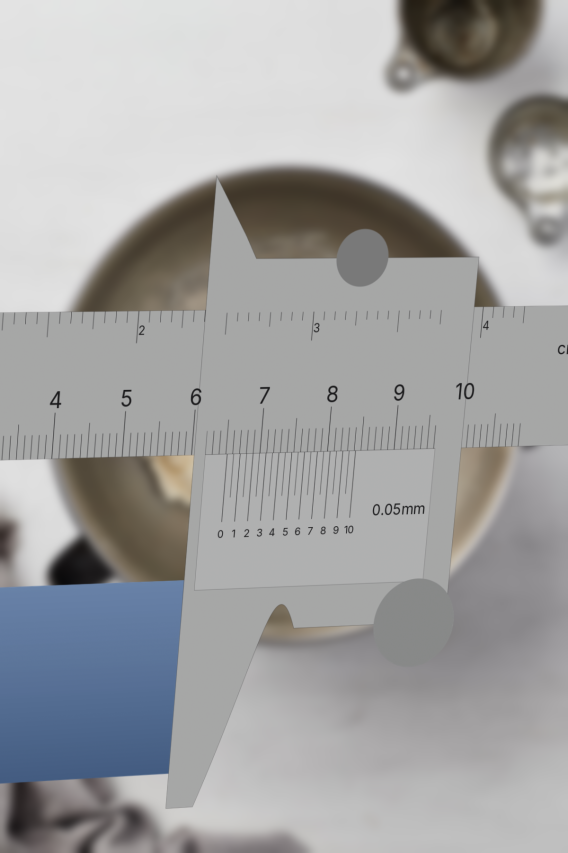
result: 65.2 mm
